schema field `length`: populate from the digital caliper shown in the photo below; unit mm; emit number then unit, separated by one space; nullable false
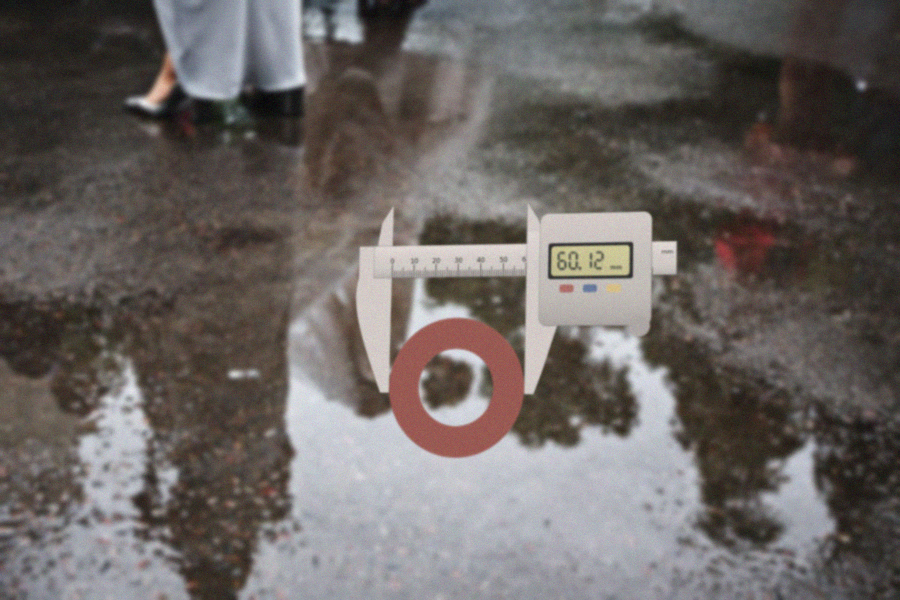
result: 60.12 mm
